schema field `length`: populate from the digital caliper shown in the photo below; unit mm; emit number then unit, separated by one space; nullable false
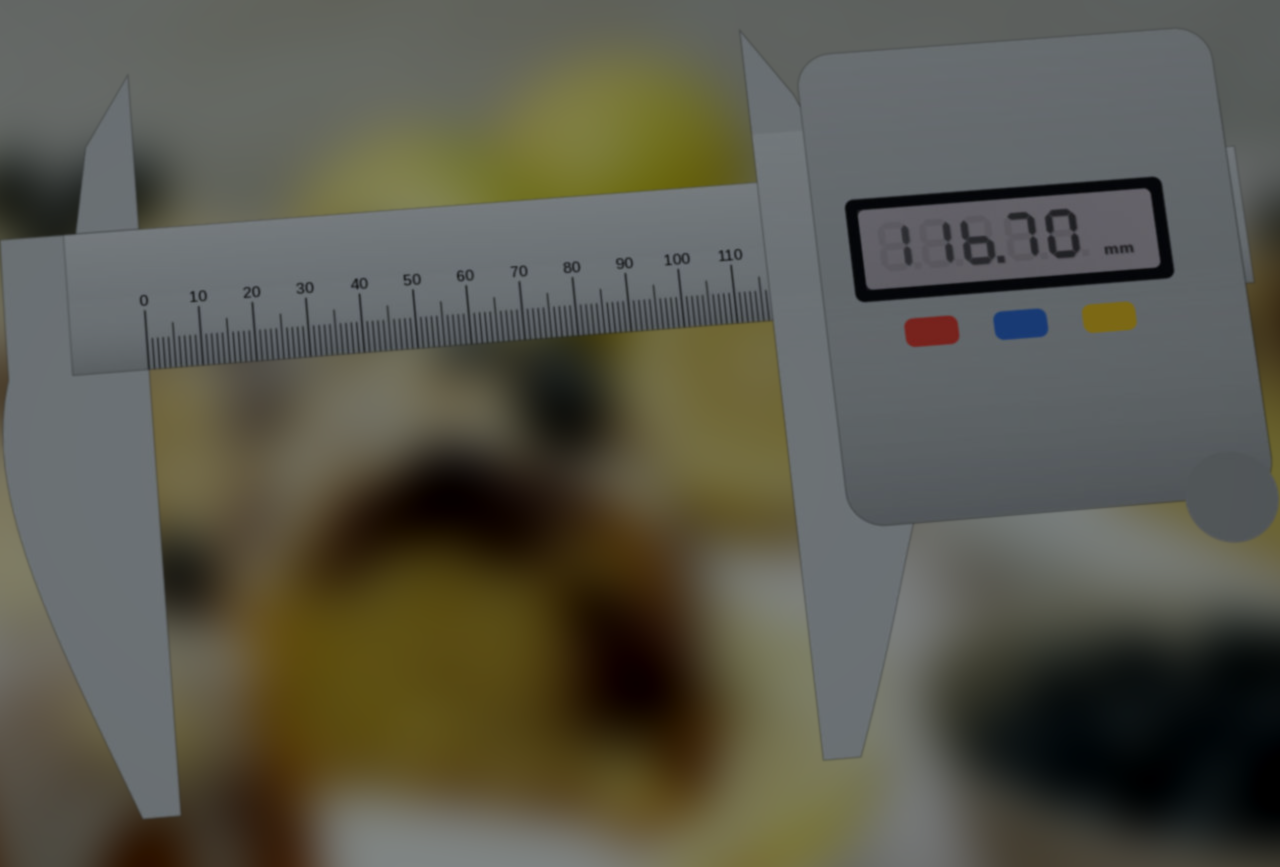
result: 116.70 mm
